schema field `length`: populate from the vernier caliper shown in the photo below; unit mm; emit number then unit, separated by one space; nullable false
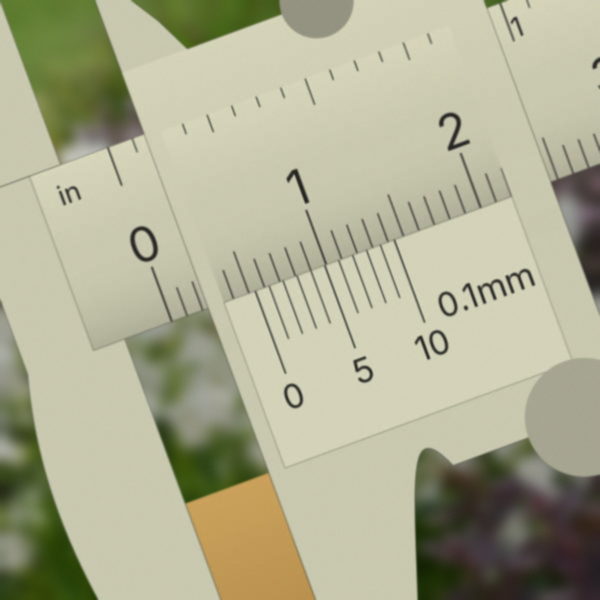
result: 5.4 mm
